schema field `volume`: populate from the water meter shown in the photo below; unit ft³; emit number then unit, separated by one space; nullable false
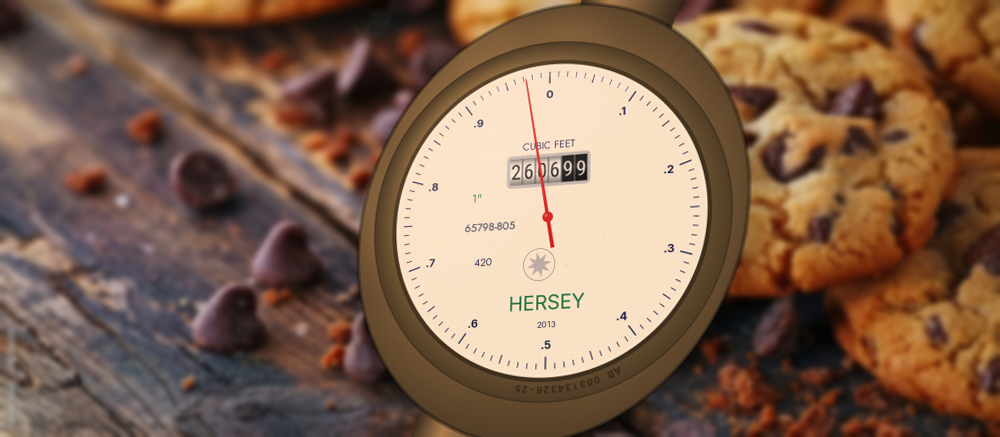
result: 260698.97 ft³
